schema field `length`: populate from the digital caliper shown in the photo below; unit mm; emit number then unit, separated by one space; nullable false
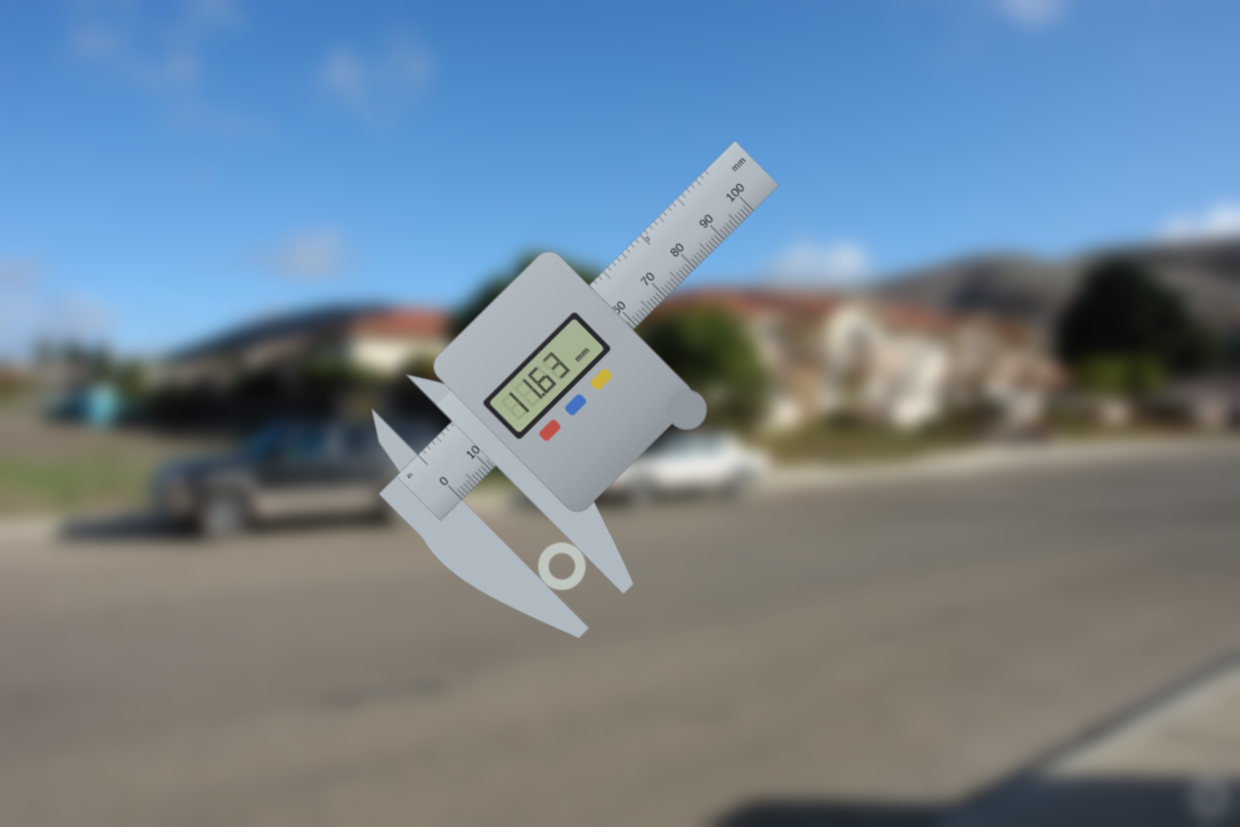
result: 11.63 mm
